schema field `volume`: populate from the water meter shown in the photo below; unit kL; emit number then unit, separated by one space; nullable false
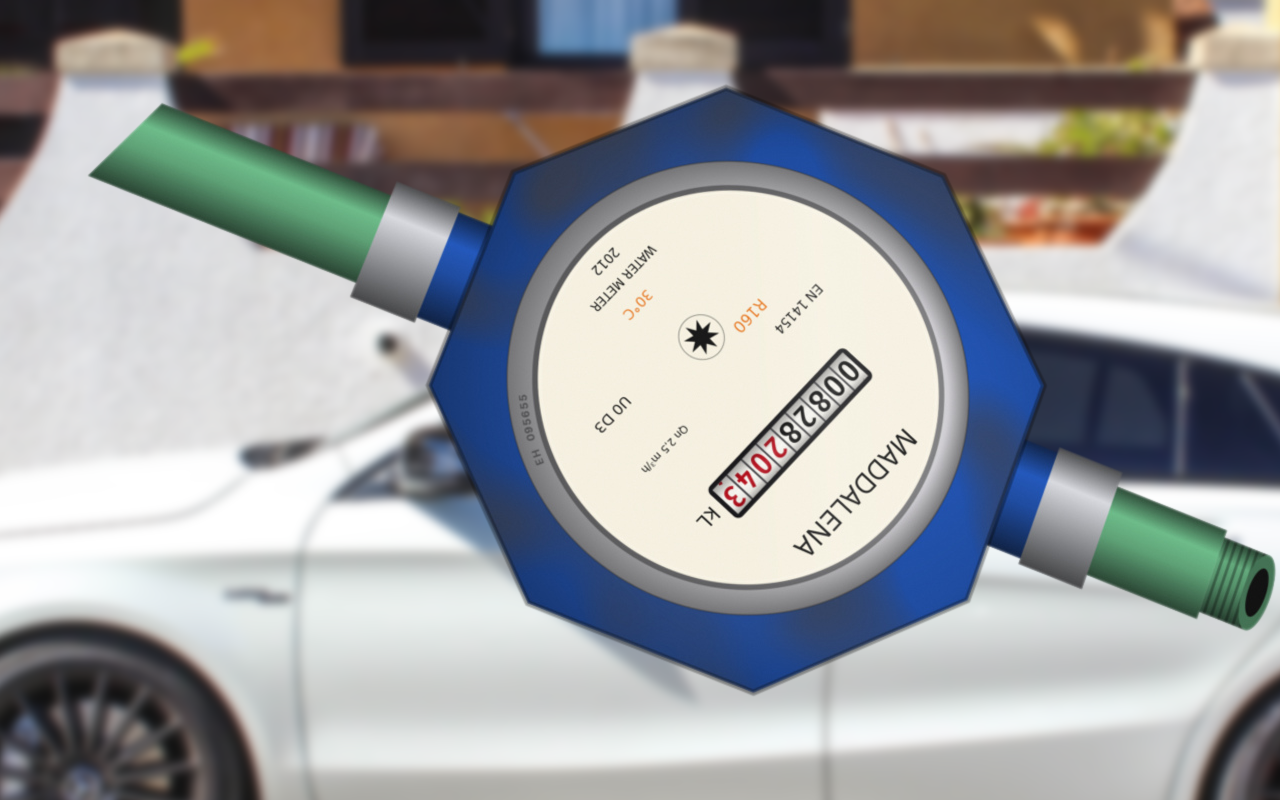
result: 828.2043 kL
